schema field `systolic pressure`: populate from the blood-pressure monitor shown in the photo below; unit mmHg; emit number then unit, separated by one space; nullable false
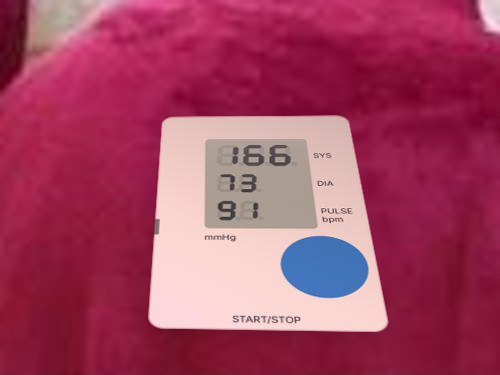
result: 166 mmHg
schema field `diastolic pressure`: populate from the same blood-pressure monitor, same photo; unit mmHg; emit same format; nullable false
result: 73 mmHg
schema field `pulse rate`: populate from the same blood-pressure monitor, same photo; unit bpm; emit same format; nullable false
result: 91 bpm
